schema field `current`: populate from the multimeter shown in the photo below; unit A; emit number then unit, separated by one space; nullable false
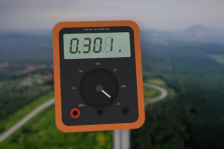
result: 0.301 A
